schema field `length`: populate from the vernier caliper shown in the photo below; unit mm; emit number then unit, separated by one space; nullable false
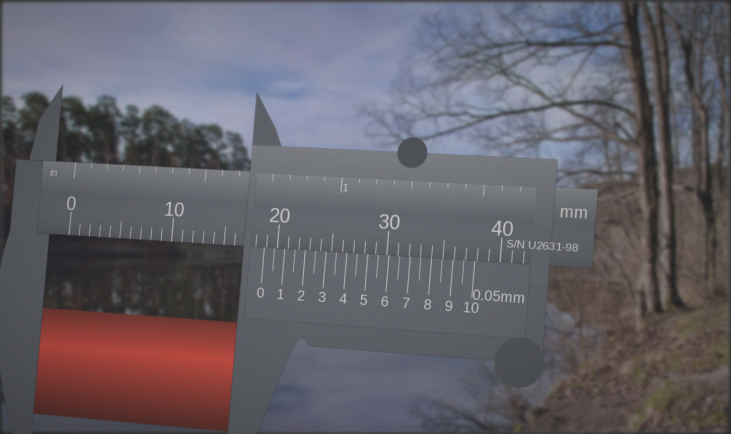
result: 18.8 mm
